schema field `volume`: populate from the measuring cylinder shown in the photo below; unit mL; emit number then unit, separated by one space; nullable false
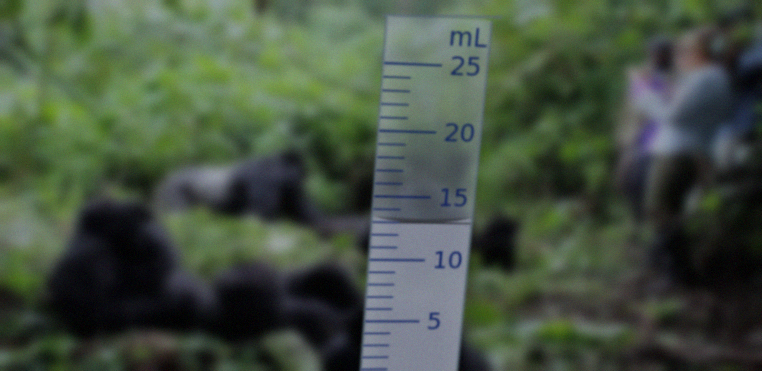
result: 13 mL
